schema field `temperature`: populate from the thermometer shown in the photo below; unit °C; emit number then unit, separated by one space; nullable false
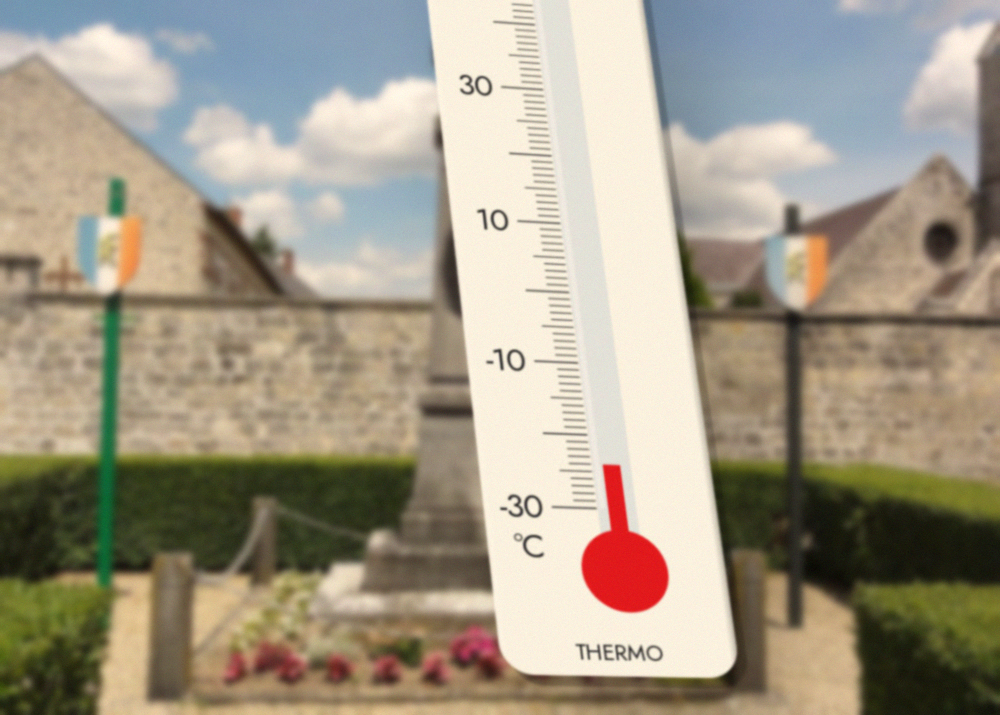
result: -24 °C
